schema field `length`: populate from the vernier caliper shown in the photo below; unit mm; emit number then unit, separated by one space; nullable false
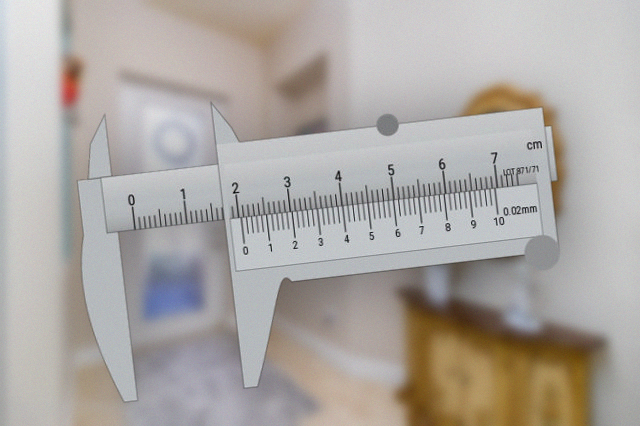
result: 20.5 mm
